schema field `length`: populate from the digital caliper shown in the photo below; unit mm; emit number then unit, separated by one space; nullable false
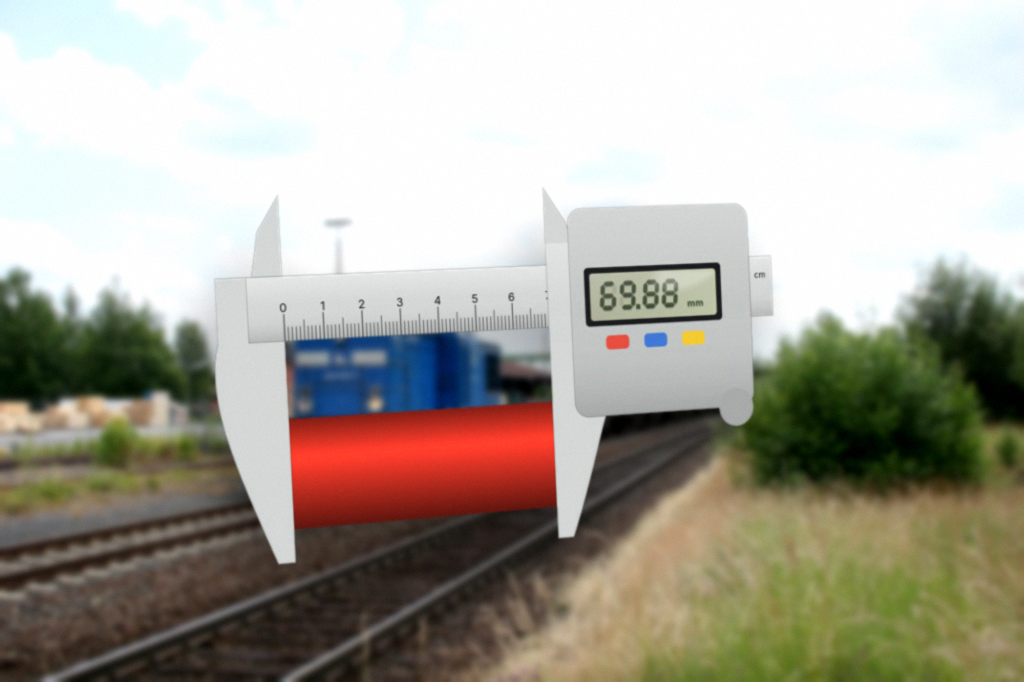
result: 69.88 mm
